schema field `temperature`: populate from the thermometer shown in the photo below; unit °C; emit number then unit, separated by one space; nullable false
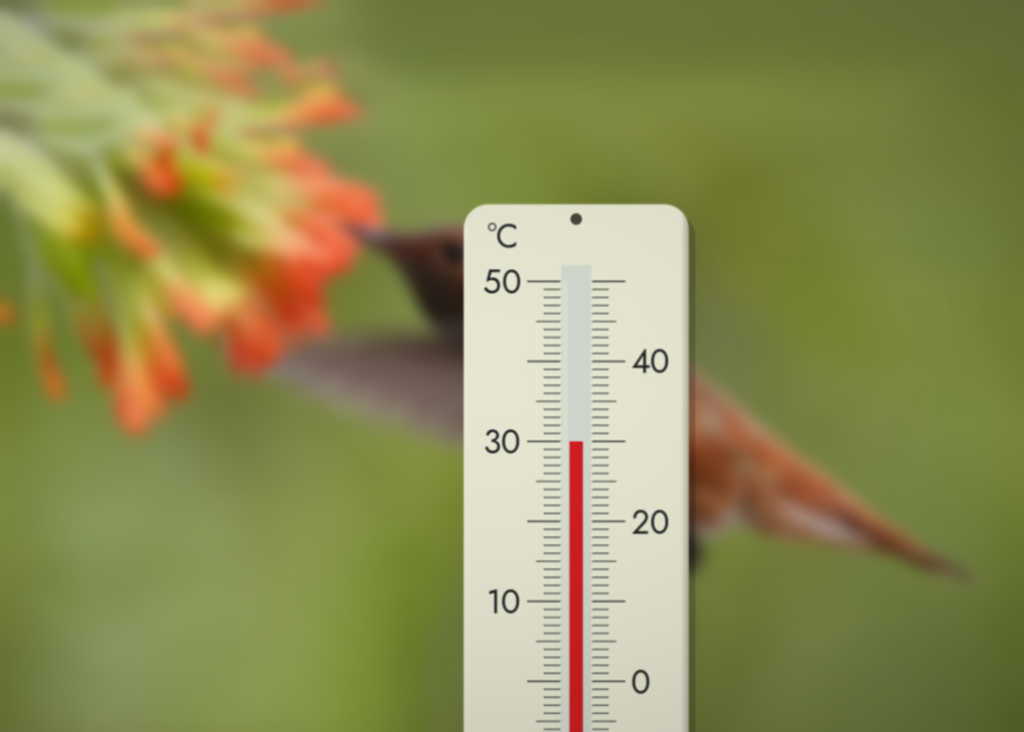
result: 30 °C
